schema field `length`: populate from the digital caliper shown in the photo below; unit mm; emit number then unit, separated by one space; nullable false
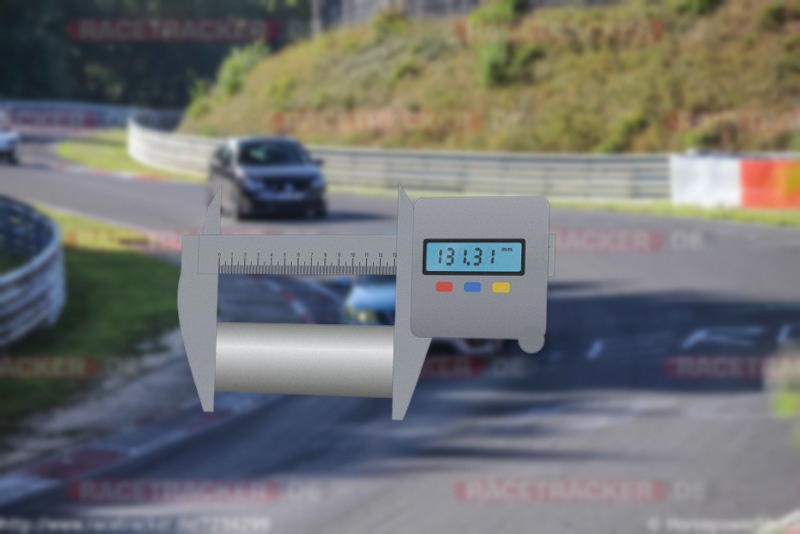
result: 131.31 mm
